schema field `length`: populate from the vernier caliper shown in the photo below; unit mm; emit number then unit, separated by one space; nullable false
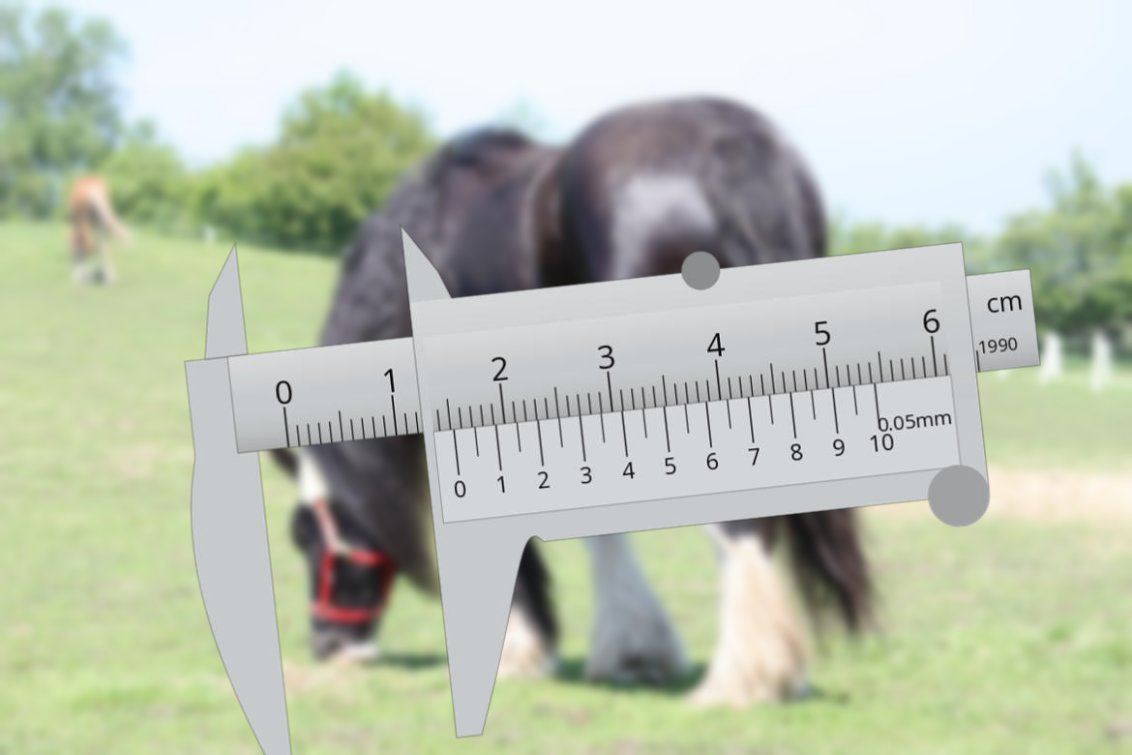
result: 15.3 mm
